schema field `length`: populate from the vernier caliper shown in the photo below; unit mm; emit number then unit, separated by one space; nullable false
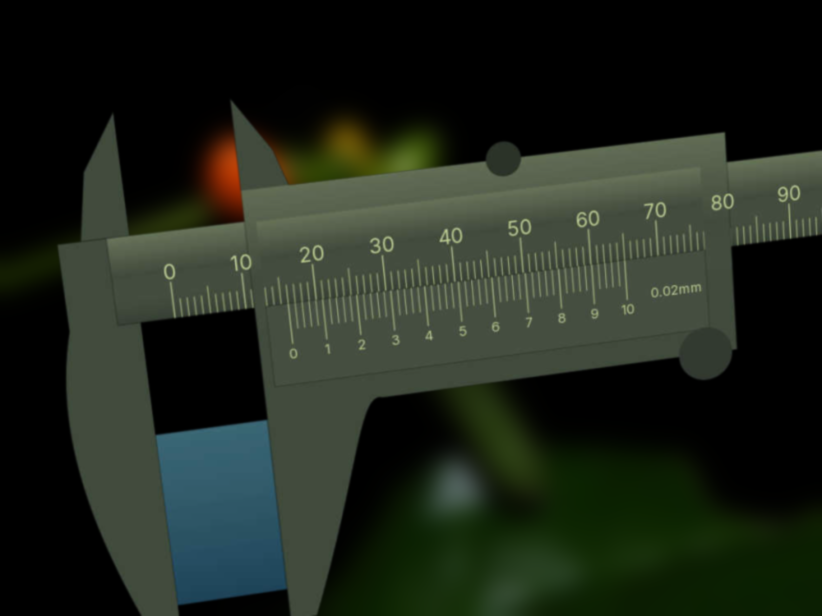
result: 16.0 mm
